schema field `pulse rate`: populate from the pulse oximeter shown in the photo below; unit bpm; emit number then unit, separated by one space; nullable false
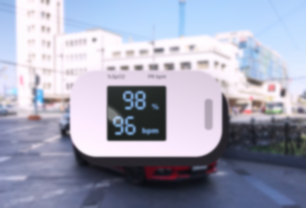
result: 96 bpm
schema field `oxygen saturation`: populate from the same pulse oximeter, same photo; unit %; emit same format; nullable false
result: 98 %
